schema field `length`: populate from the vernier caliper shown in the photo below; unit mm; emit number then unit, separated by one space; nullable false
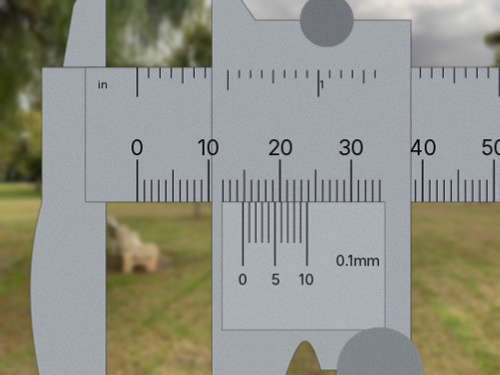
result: 14.8 mm
